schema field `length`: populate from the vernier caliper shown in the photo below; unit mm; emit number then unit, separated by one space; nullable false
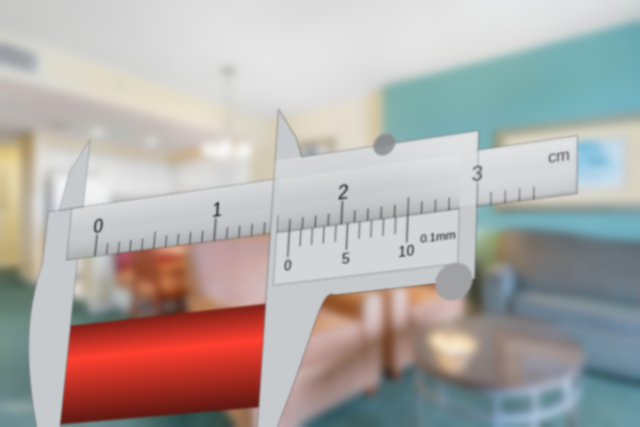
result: 16.0 mm
